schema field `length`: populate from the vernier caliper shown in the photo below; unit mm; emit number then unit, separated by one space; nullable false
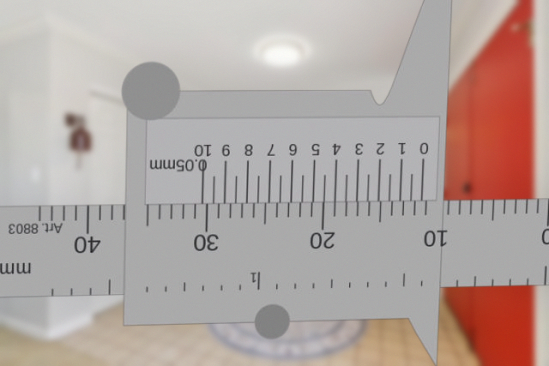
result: 11.4 mm
